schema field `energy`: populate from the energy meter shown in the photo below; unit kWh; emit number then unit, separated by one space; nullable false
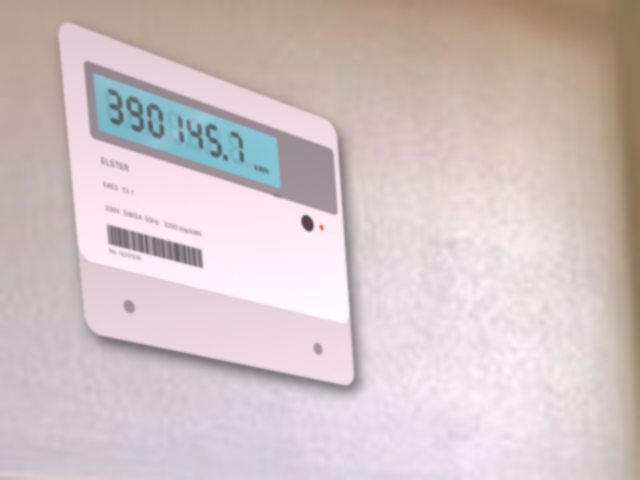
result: 390145.7 kWh
